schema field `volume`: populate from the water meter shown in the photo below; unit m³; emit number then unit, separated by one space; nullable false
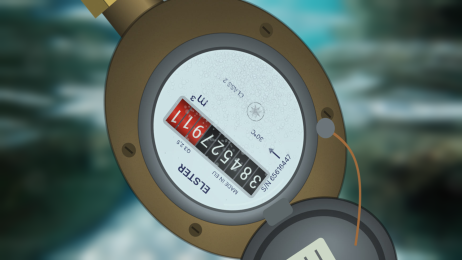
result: 384527.911 m³
